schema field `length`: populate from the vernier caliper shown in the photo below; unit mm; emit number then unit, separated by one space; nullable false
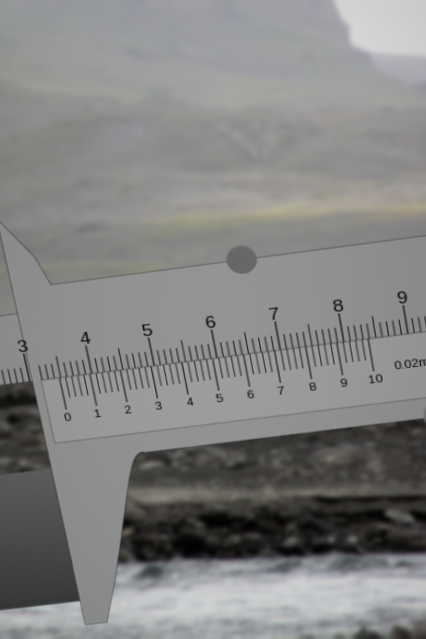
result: 34.8 mm
